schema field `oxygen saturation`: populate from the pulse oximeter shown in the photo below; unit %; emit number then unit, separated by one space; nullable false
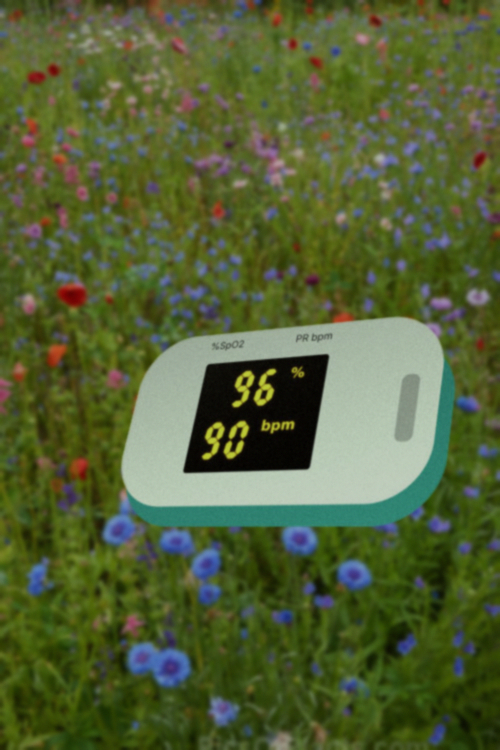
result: 96 %
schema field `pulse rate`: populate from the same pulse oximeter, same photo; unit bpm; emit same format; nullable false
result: 90 bpm
